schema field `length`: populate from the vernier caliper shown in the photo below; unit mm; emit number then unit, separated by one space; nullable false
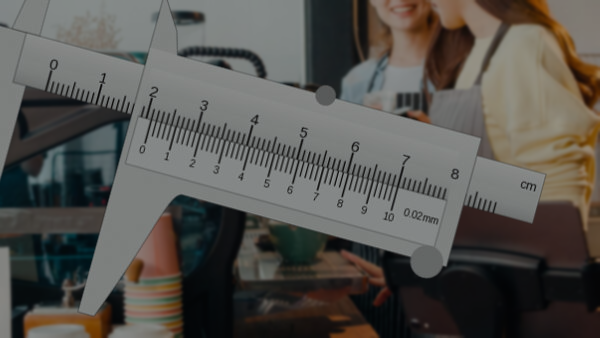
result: 21.0 mm
